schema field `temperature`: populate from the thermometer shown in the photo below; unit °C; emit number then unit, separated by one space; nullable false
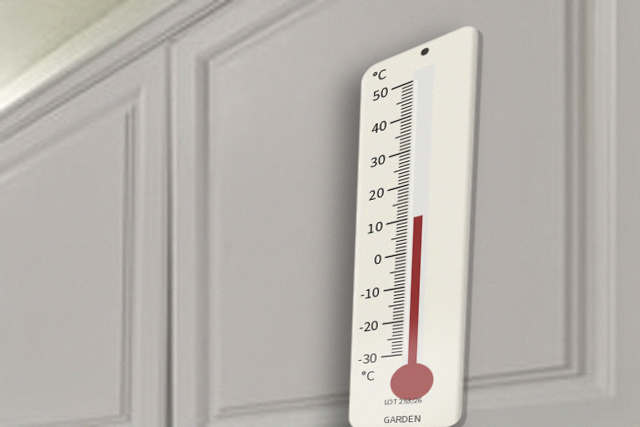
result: 10 °C
